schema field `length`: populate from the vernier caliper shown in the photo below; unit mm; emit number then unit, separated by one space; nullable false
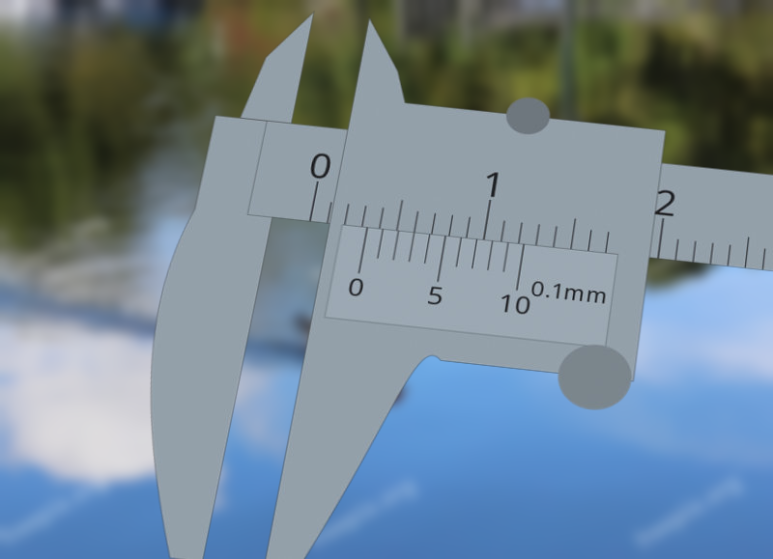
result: 3.3 mm
